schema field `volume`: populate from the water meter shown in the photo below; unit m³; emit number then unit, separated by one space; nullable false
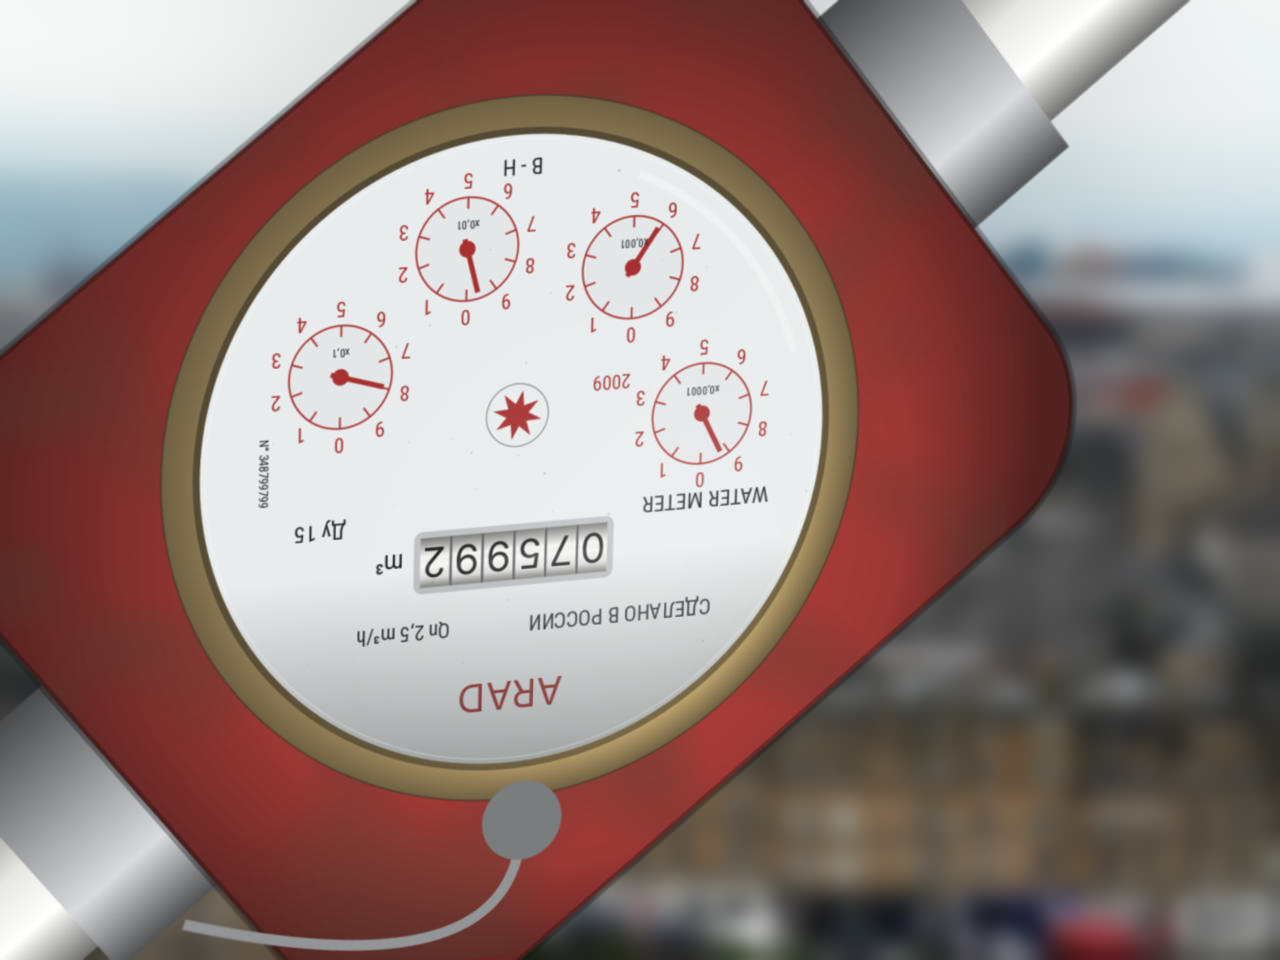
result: 75992.7959 m³
